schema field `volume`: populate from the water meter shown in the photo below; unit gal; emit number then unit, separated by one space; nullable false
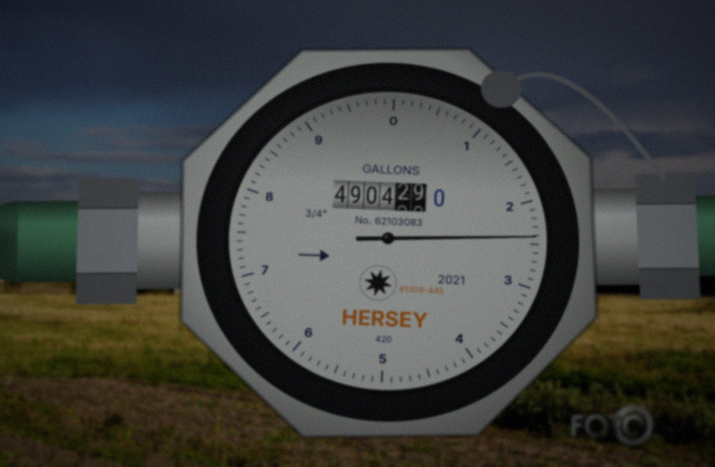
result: 4904292.4 gal
